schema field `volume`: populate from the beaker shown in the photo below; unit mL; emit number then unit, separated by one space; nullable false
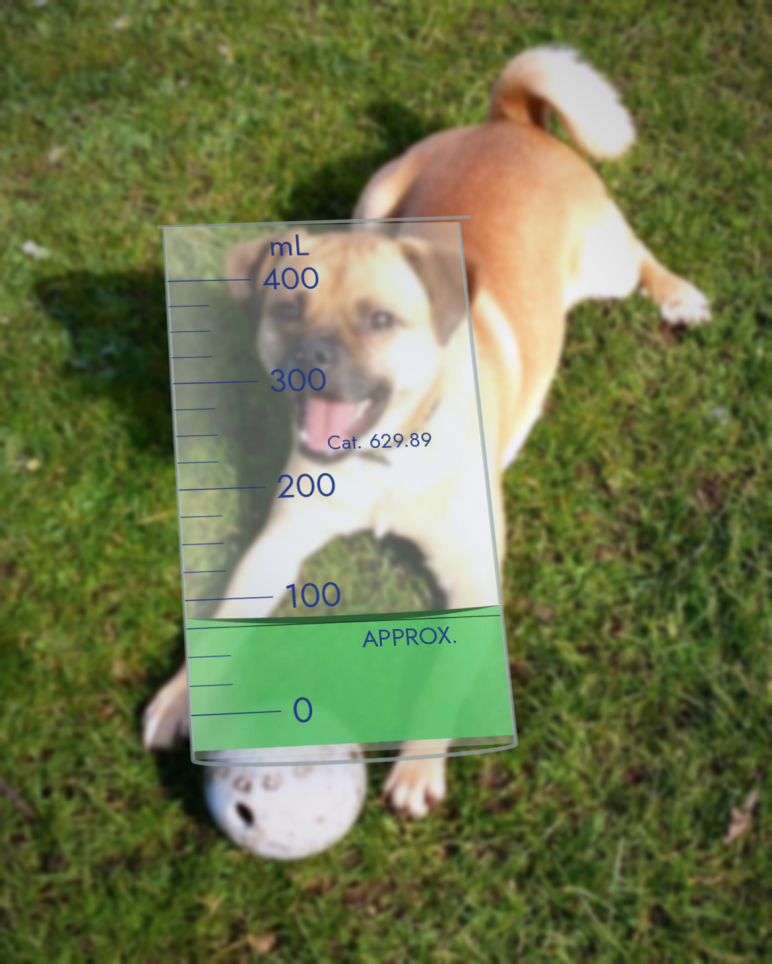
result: 75 mL
